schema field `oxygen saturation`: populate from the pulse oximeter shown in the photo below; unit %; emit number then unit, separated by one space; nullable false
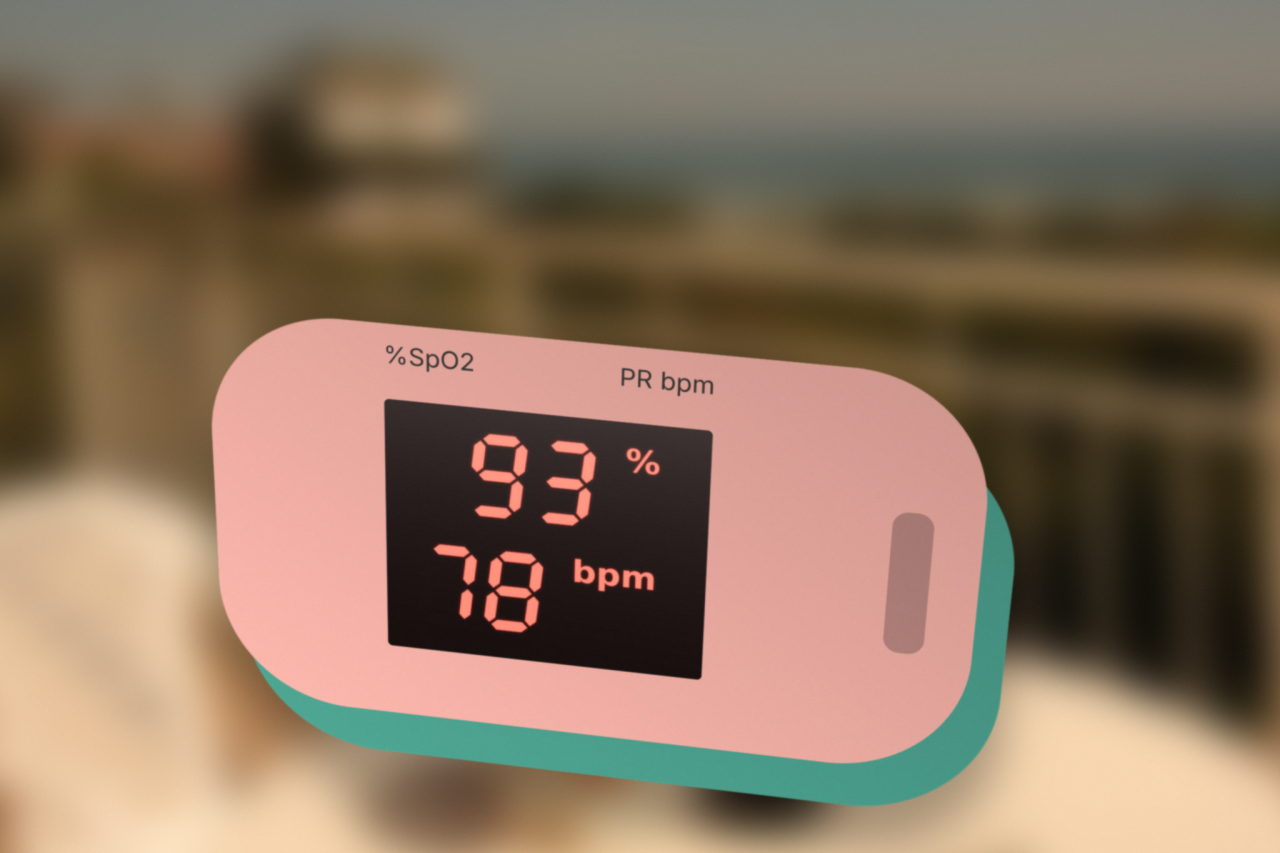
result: 93 %
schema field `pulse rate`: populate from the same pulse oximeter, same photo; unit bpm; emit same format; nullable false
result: 78 bpm
